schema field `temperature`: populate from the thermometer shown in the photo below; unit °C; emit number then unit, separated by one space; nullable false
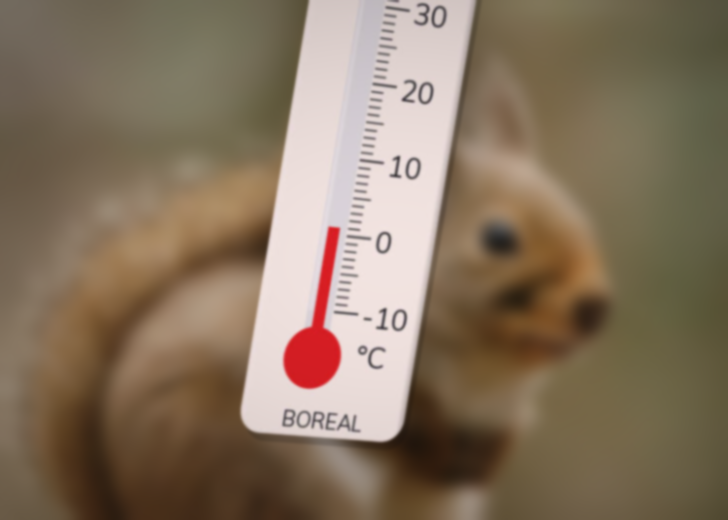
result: 1 °C
